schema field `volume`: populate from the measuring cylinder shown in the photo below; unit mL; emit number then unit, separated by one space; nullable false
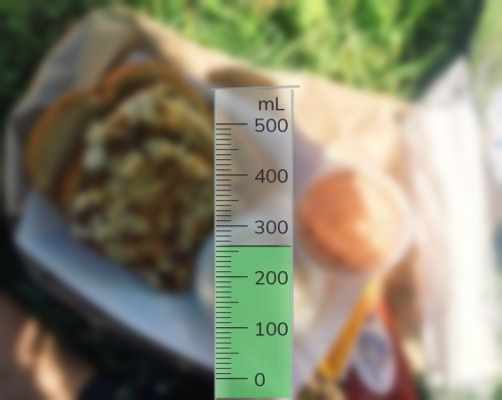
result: 260 mL
